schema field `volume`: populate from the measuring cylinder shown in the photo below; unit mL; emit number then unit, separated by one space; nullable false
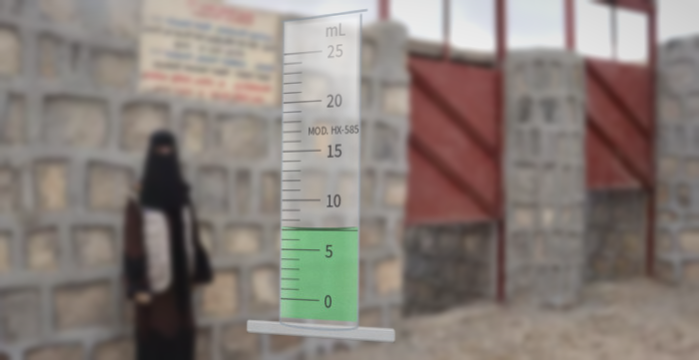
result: 7 mL
